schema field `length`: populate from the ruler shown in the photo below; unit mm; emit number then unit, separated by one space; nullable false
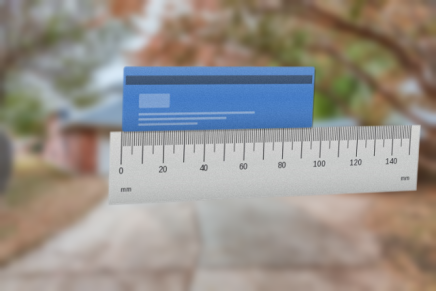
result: 95 mm
